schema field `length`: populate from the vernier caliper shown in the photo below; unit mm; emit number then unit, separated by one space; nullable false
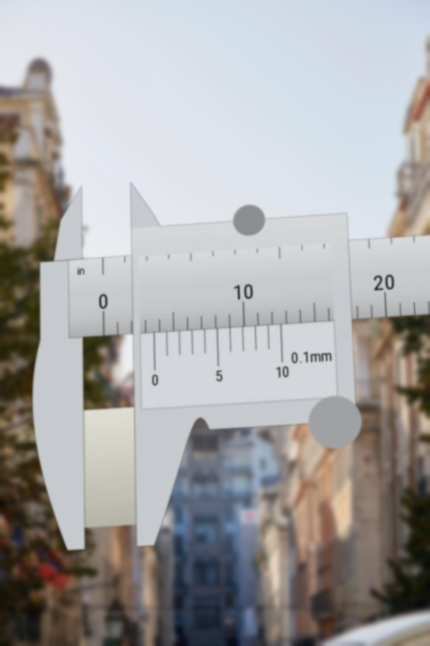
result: 3.6 mm
